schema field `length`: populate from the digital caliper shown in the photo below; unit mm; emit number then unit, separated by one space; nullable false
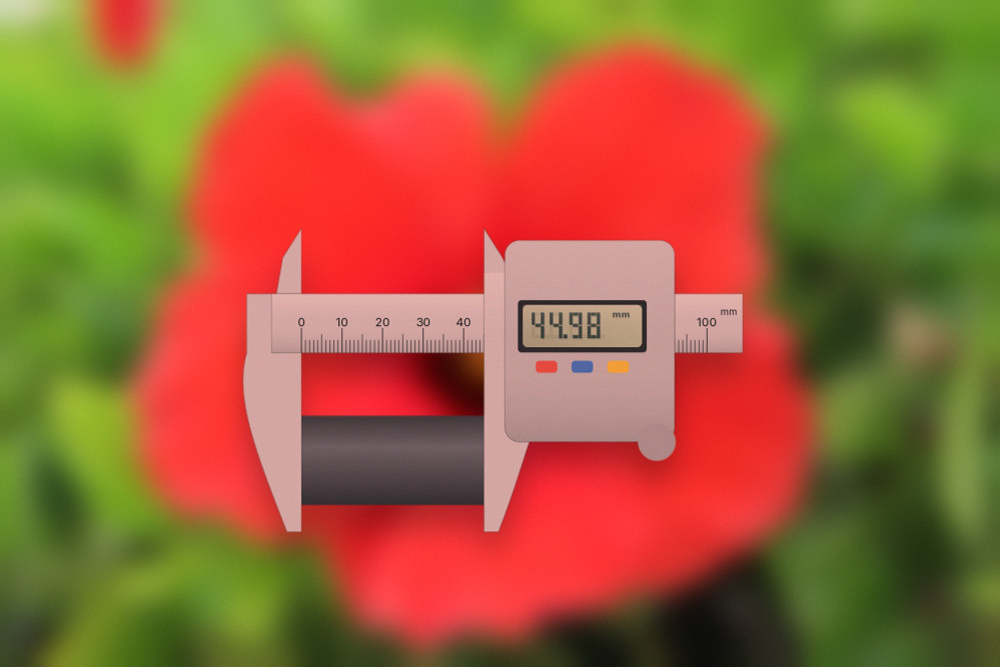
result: 44.98 mm
